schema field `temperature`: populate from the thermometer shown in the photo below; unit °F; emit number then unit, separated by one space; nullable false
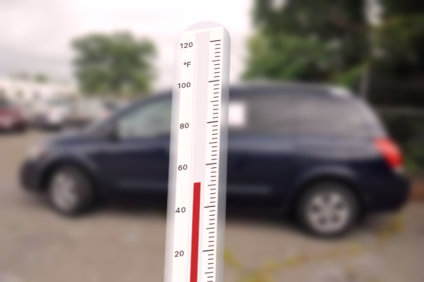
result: 52 °F
